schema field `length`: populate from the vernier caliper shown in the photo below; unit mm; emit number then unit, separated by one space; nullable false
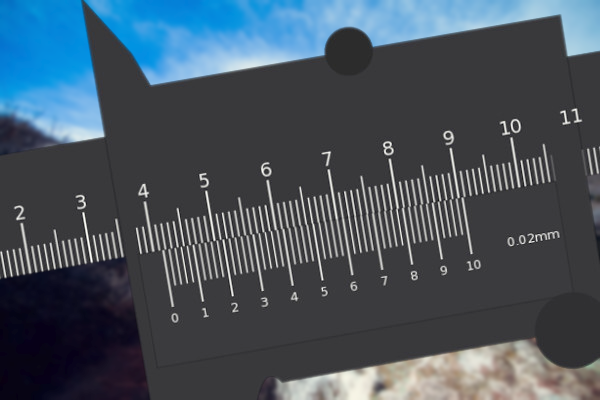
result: 41.6 mm
